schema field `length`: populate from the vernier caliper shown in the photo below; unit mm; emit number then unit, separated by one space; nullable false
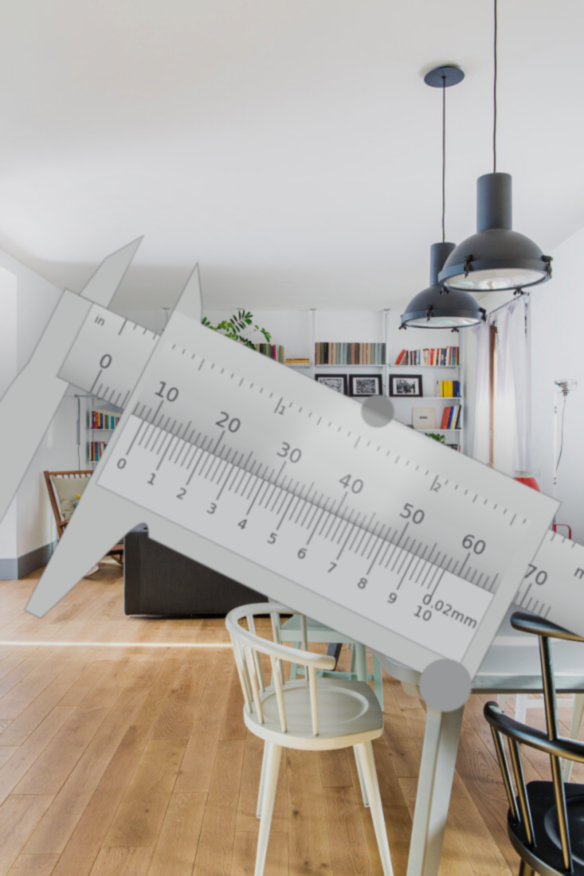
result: 8.8 mm
